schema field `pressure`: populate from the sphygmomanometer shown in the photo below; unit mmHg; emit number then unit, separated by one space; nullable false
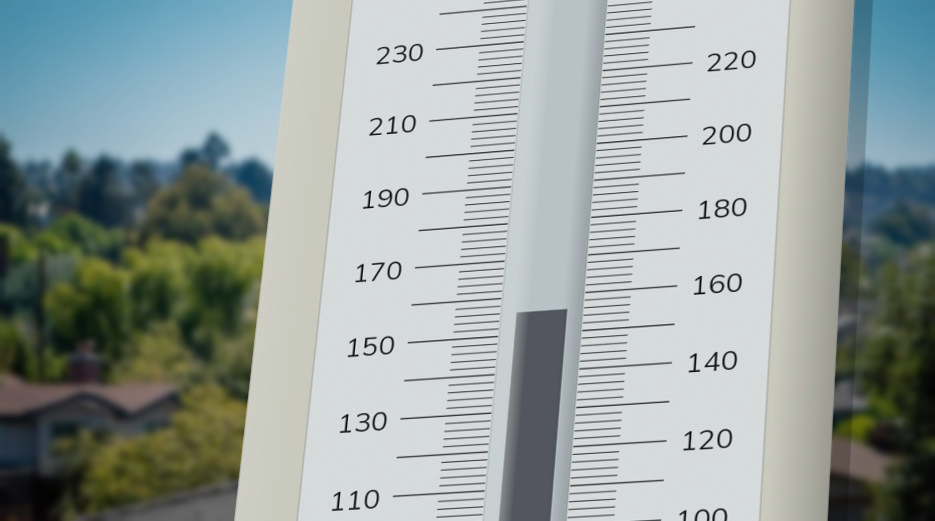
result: 156 mmHg
